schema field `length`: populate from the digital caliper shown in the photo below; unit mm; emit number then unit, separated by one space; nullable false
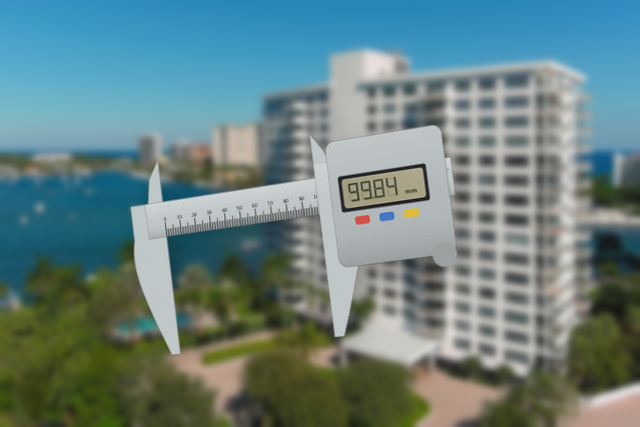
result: 99.84 mm
